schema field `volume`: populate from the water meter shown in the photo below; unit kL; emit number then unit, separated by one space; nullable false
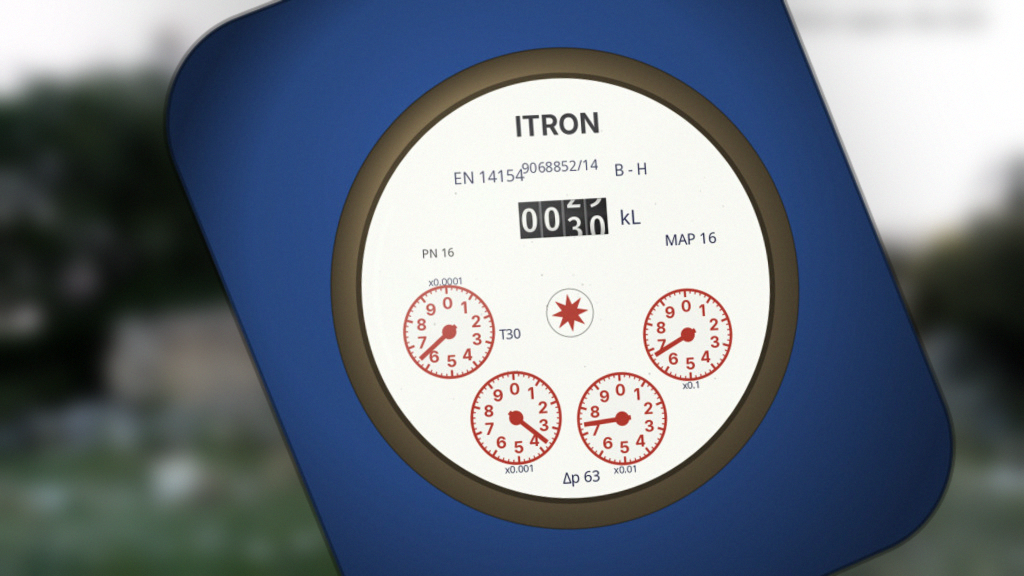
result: 29.6736 kL
